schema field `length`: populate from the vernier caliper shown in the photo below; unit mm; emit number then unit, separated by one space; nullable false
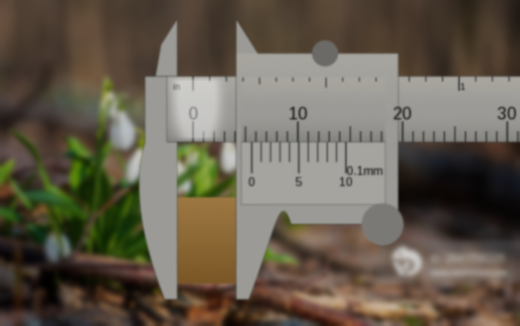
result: 5.6 mm
